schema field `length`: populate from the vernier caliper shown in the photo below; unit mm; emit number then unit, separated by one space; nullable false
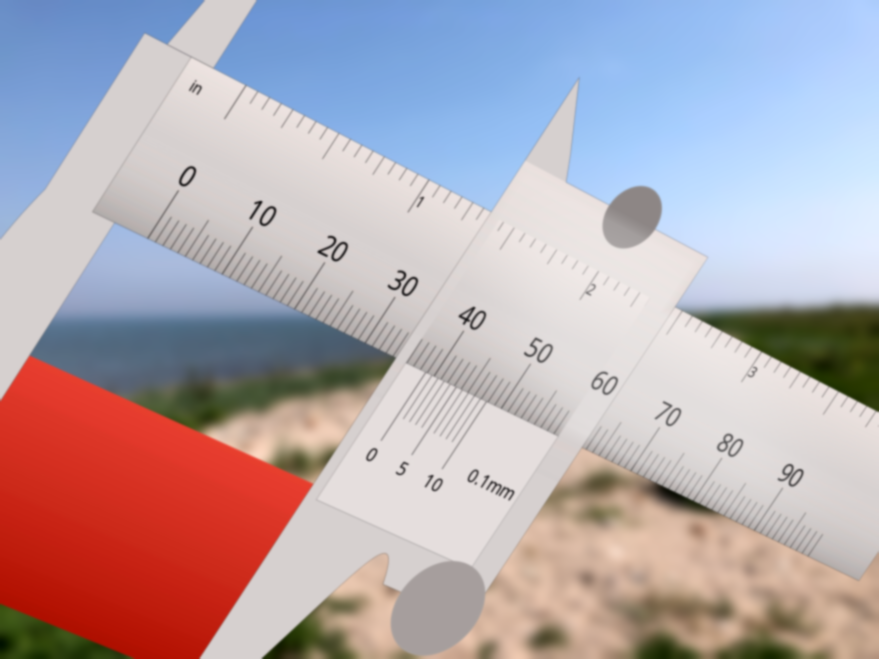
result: 38.8 mm
